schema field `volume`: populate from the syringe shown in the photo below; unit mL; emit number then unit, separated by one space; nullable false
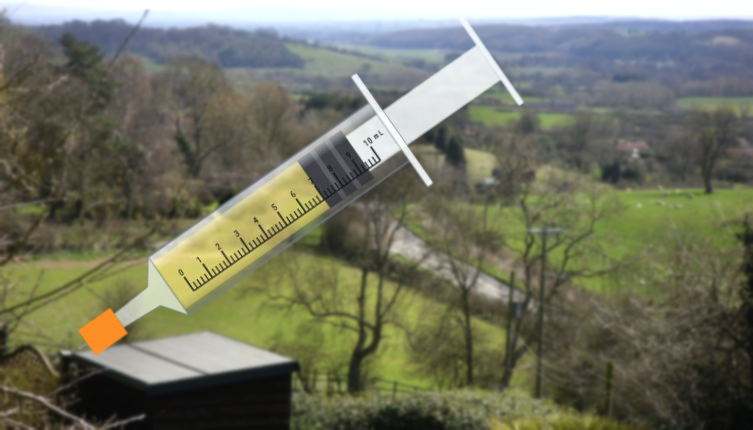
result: 7 mL
